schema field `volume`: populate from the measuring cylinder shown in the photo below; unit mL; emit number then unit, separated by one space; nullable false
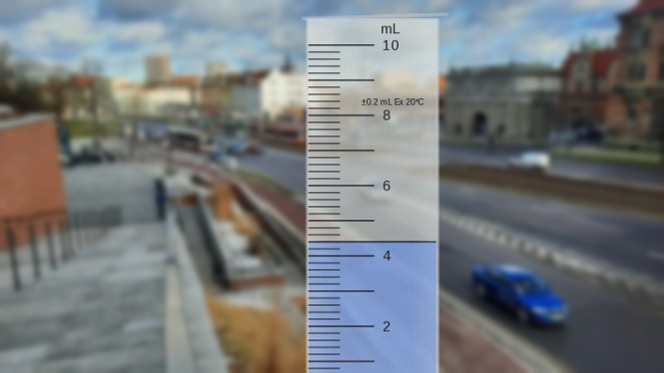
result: 4.4 mL
